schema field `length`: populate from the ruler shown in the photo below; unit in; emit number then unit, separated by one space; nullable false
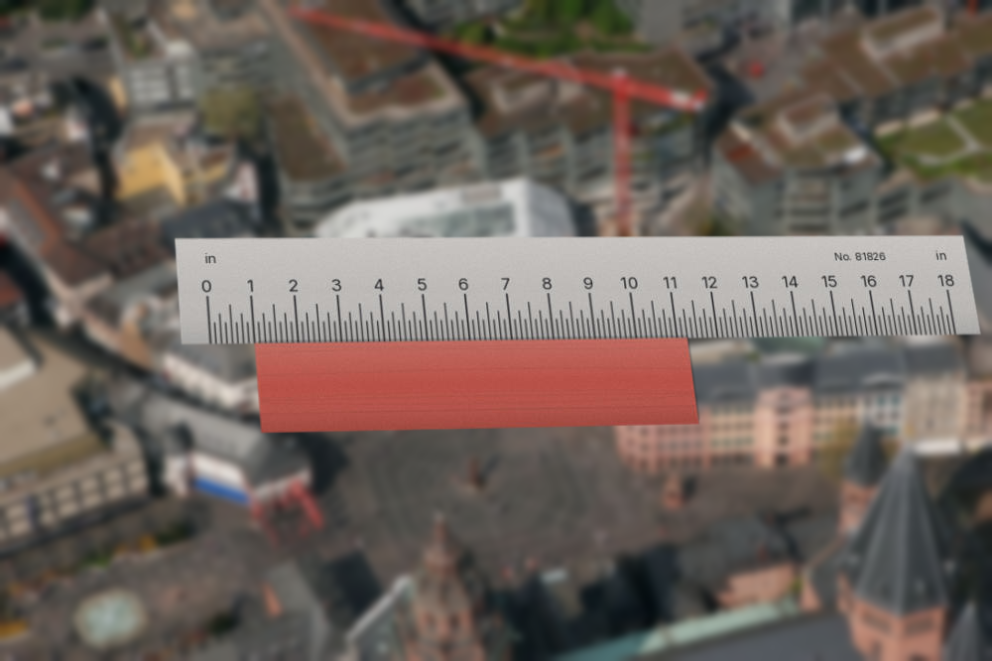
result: 10.25 in
